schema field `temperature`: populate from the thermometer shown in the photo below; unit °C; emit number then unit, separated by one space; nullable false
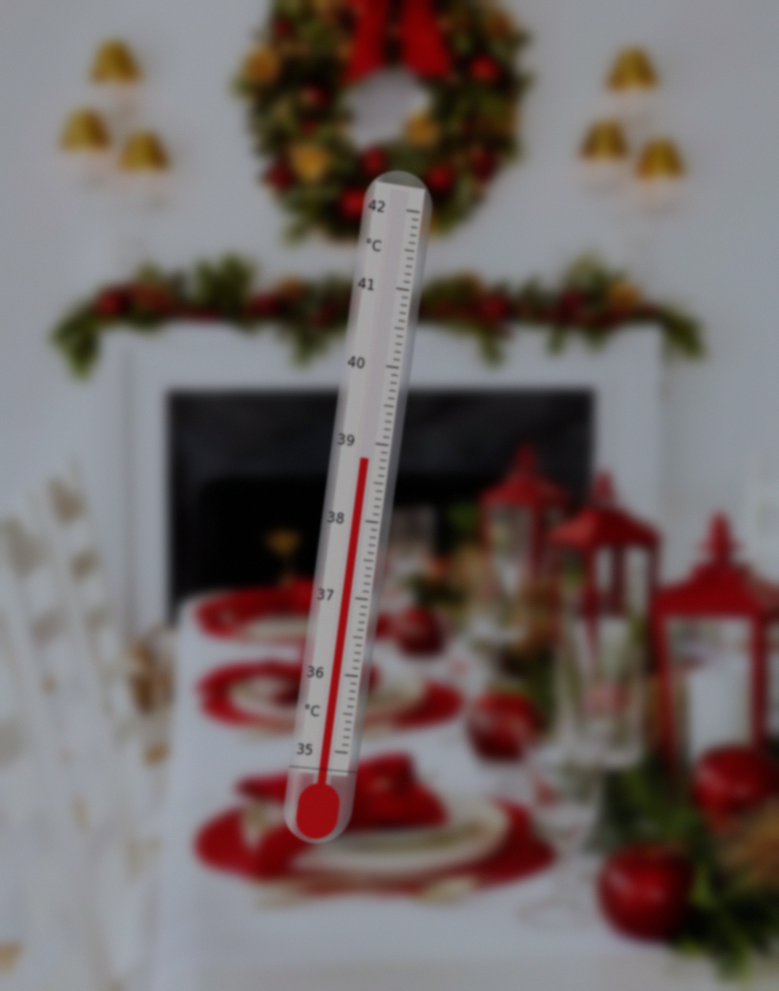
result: 38.8 °C
